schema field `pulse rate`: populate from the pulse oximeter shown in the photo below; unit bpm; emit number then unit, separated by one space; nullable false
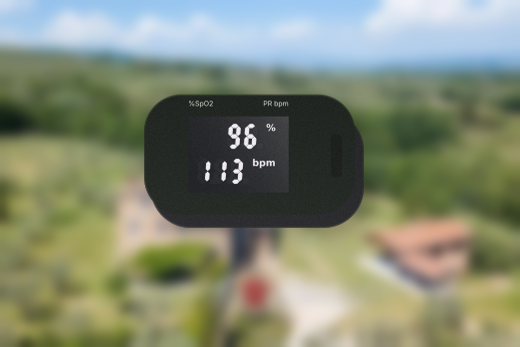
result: 113 bpm
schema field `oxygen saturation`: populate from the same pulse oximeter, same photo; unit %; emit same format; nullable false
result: 96 %
